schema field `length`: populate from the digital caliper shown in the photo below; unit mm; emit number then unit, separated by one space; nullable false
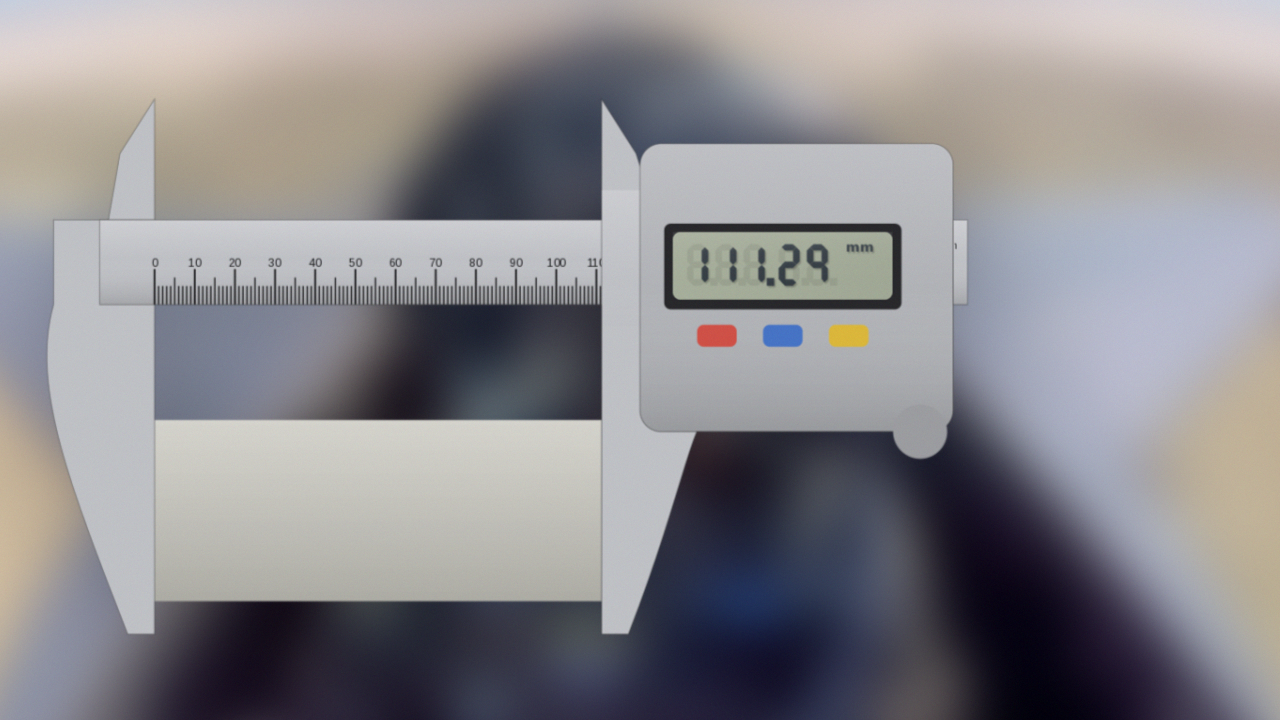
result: 111.29 mm
